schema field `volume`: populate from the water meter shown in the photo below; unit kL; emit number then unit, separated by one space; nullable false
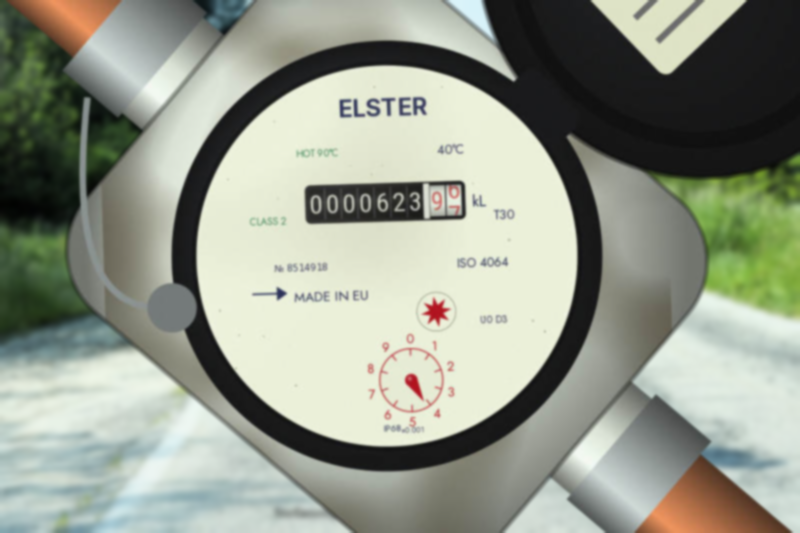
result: 623.964 kL
